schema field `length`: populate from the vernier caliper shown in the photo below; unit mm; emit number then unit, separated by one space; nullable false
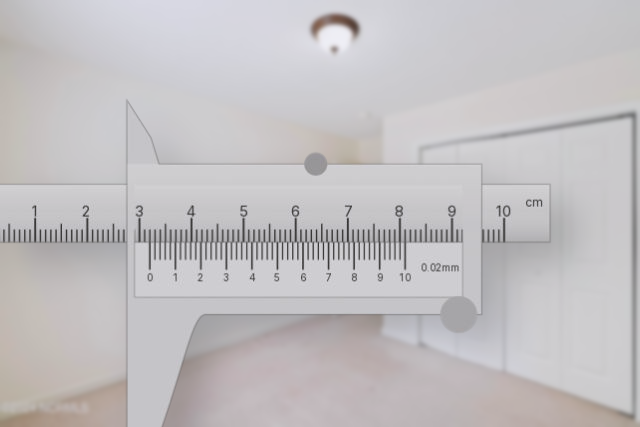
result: 32.0 mm
